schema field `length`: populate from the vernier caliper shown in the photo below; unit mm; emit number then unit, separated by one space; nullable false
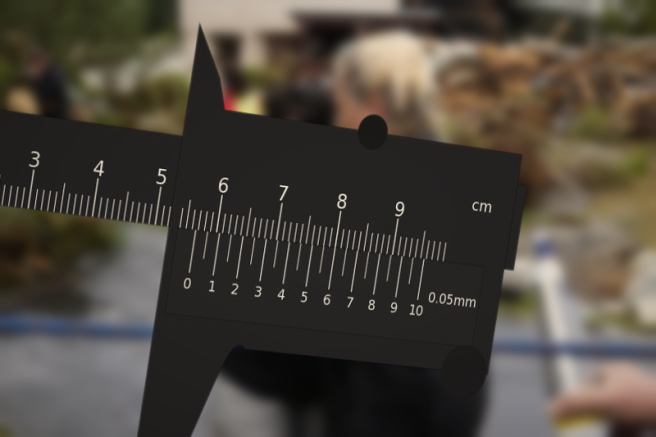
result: 56.6 mm
